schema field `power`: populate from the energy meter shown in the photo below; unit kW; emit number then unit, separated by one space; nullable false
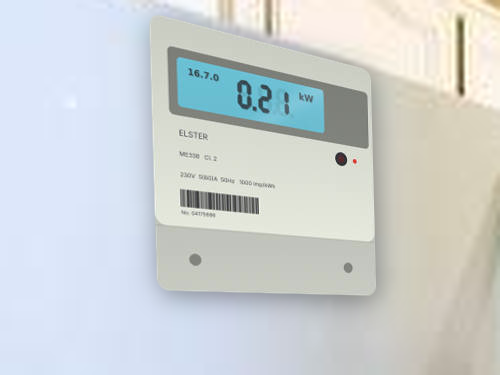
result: 0.21 kW
